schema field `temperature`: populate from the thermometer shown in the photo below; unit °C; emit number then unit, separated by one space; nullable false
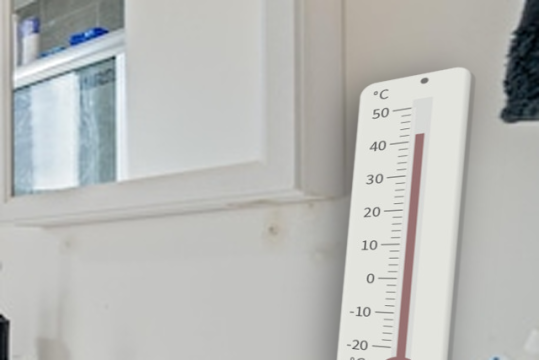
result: 42 °C
